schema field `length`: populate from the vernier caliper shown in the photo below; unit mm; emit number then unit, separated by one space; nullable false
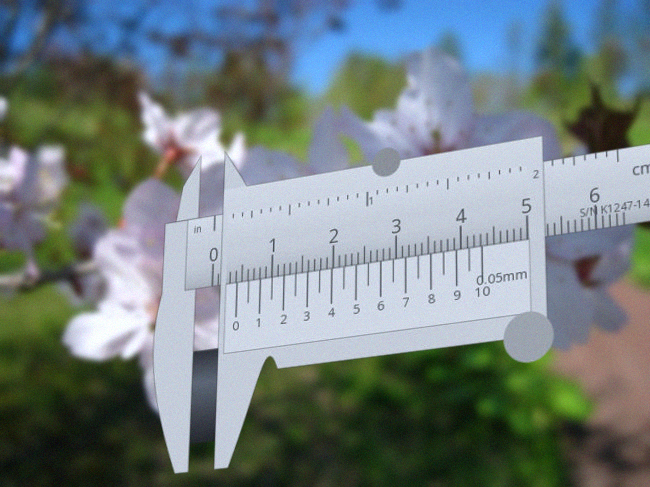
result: 4.2 mm
